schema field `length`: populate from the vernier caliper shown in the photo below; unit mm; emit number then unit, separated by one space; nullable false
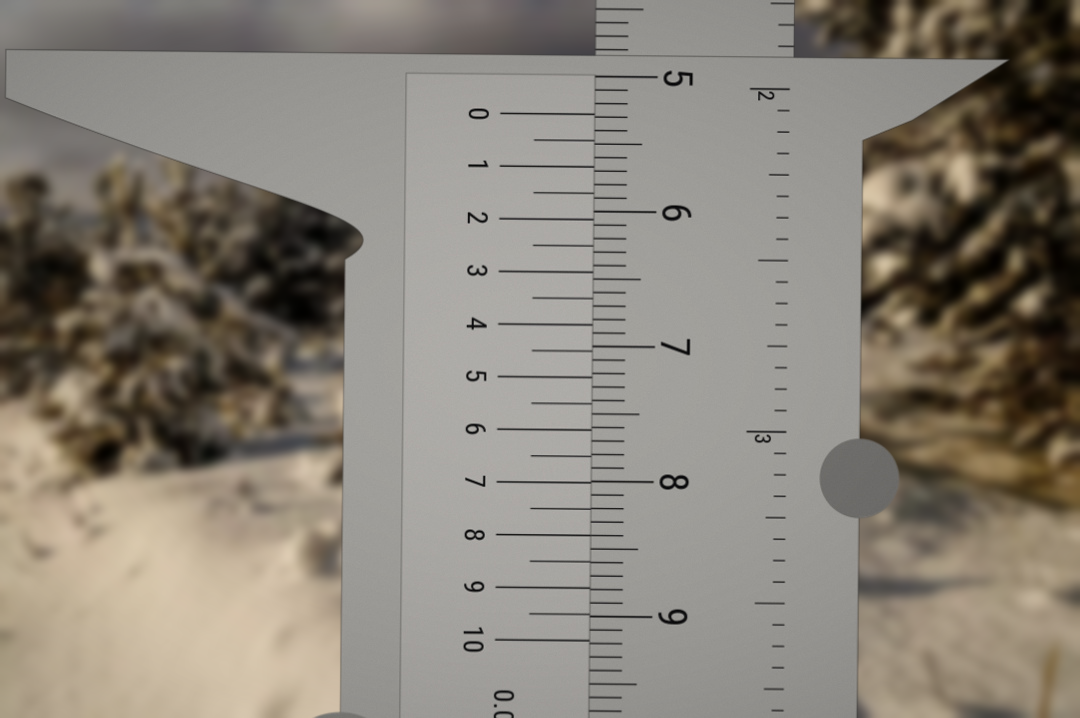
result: 52.8 mm
